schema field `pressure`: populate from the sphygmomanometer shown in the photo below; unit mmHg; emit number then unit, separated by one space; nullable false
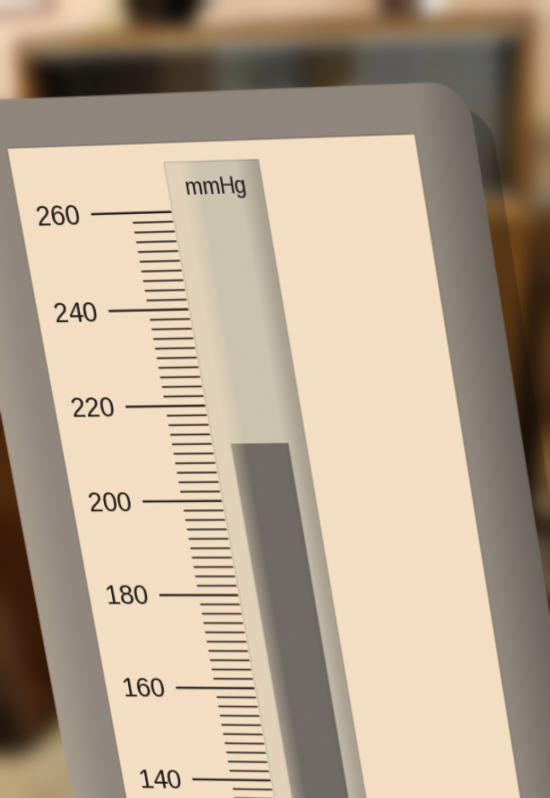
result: 212 mmHg
